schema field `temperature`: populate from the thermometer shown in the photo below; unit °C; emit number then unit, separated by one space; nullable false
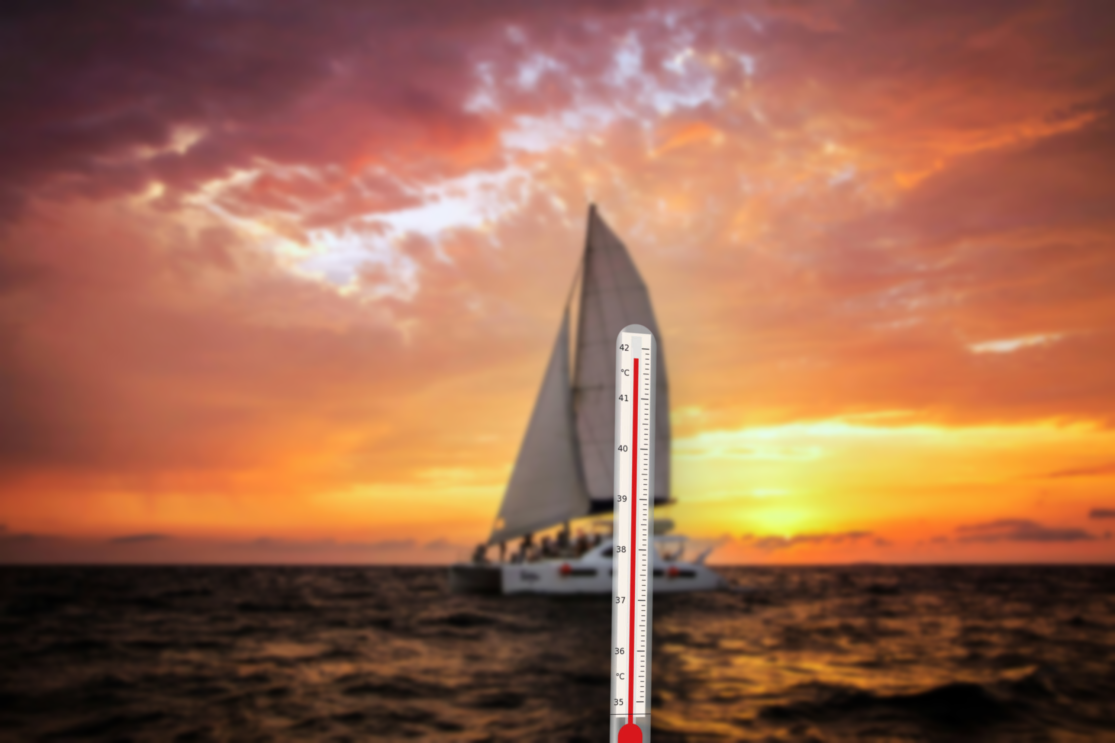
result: 41.8 °C
